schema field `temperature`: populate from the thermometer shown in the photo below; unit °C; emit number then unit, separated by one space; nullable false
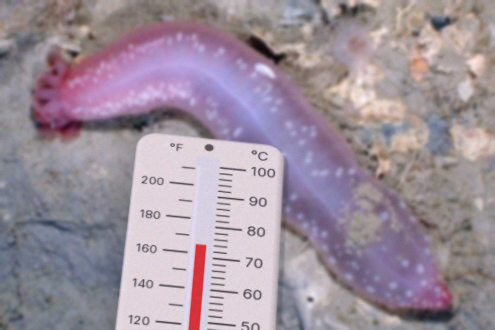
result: 74 °C
